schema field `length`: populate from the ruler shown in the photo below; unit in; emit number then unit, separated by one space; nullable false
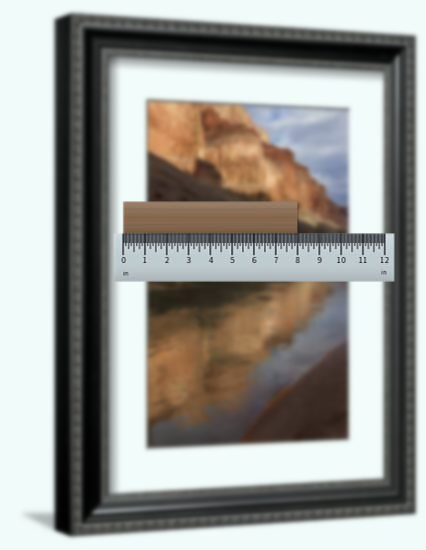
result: 8 in
